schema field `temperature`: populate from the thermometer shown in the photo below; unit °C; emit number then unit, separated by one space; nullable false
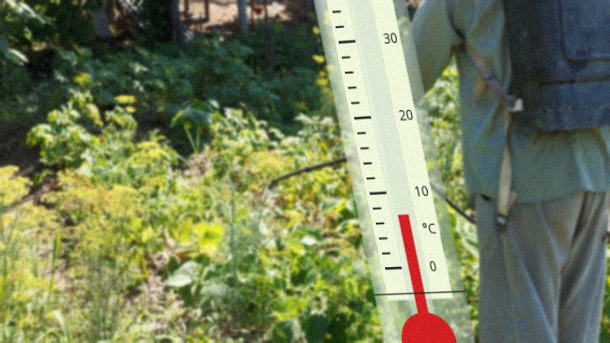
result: 7 °C
